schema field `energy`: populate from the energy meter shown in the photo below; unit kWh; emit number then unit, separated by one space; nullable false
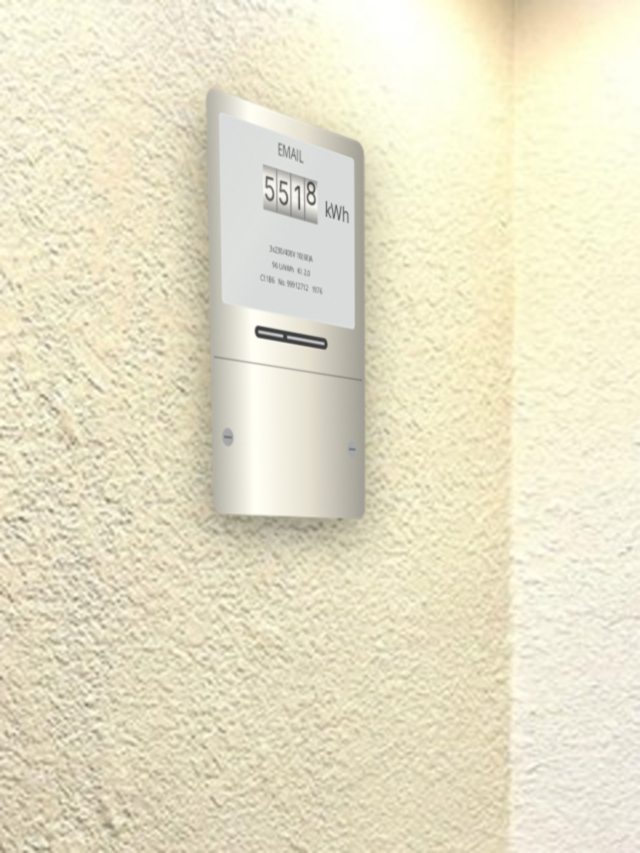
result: 5518 kWh
